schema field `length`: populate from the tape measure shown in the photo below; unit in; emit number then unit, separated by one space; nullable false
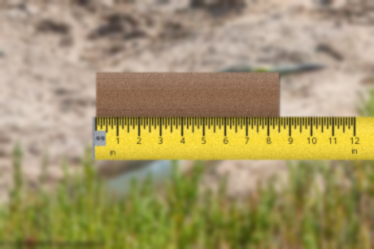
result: 8.5 in
